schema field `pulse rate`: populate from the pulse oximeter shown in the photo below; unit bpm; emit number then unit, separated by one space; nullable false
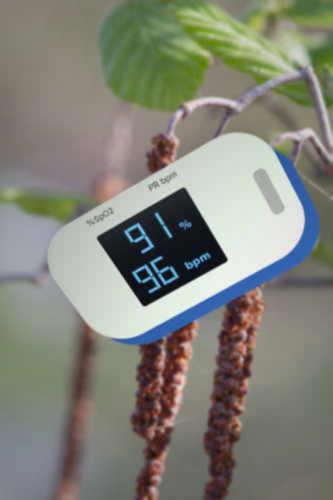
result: 96 bpm
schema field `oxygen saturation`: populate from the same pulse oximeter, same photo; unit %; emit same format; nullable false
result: 91 %
